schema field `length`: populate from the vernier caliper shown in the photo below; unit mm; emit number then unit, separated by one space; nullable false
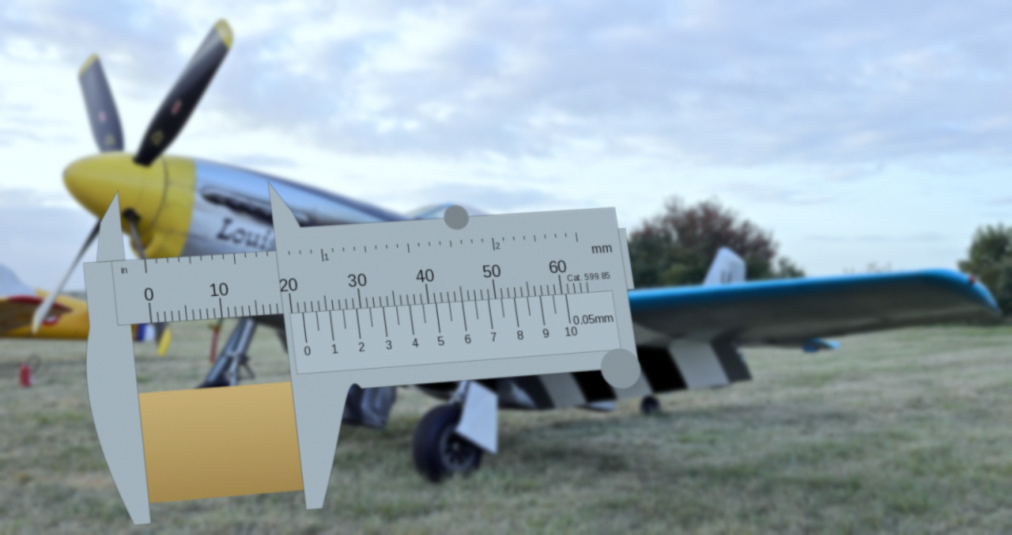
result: 21.6 mm
